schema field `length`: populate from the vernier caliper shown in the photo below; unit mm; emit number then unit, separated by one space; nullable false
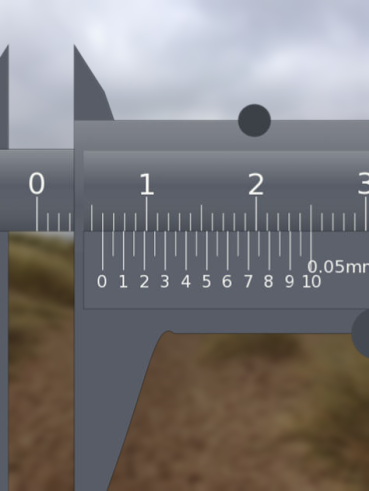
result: 6.0 mm
